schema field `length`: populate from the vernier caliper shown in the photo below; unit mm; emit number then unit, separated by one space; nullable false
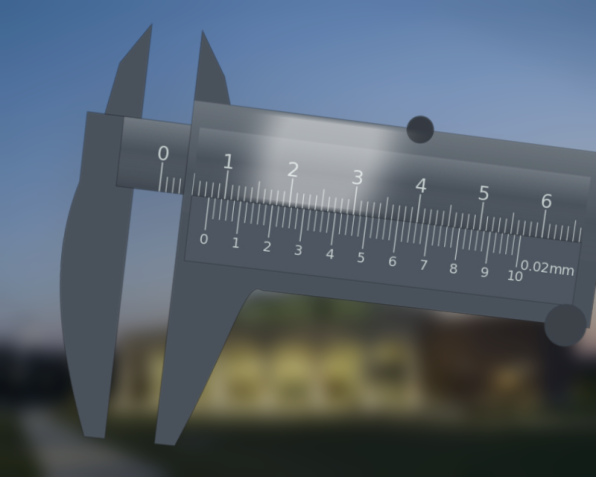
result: 7.6 mm
